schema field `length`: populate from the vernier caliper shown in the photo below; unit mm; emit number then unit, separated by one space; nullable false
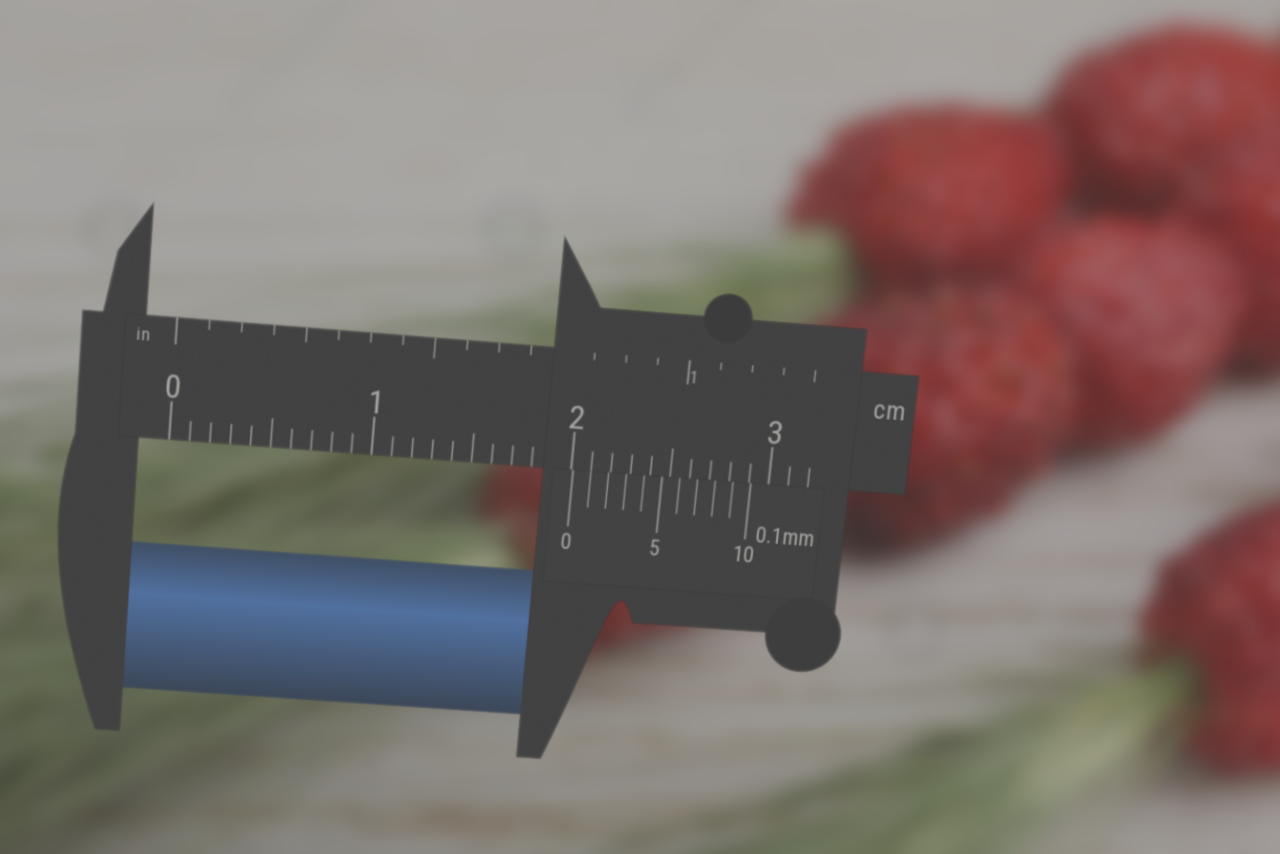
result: 20.1 mm
